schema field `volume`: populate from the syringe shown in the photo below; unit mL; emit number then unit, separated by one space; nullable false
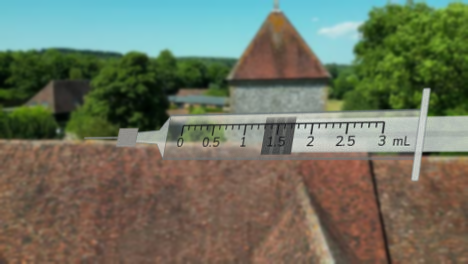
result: 1.3 mL
